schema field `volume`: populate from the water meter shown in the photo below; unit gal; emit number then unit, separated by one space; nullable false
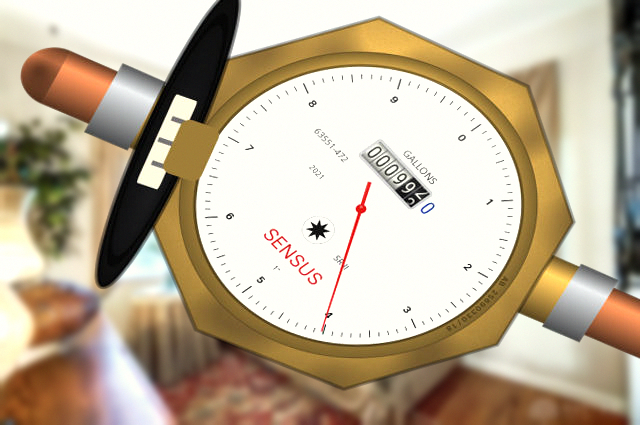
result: 9924.0 gal
